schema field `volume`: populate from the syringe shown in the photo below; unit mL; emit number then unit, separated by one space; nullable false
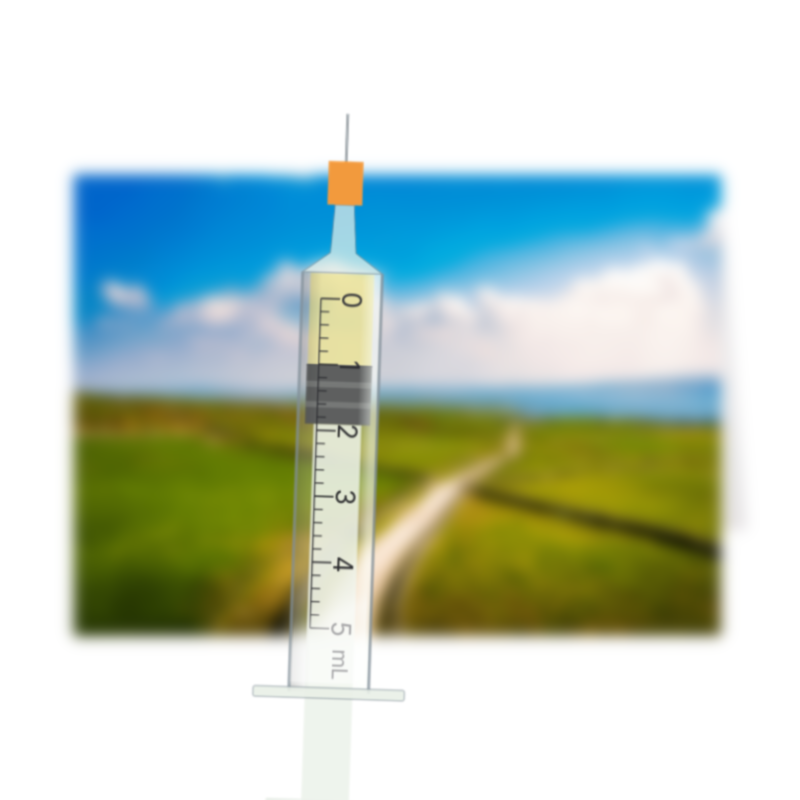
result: 1 mL
